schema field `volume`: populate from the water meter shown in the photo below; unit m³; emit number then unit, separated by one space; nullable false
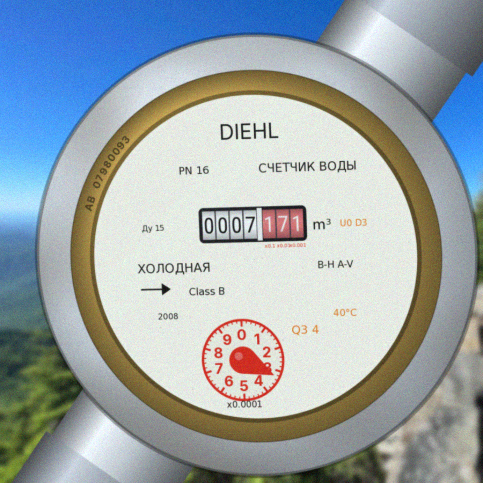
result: 7.1713 m³
